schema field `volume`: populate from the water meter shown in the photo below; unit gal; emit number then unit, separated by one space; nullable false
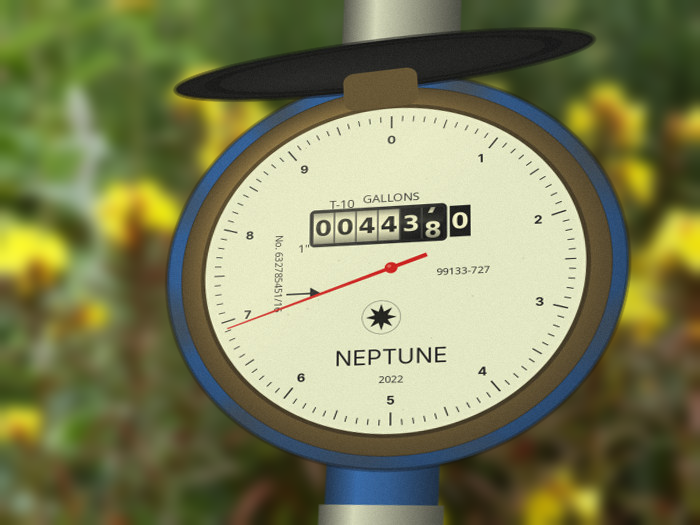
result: 44376.9 gal
